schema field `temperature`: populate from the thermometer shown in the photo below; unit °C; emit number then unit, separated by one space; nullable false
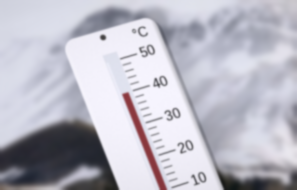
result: 40 °C
